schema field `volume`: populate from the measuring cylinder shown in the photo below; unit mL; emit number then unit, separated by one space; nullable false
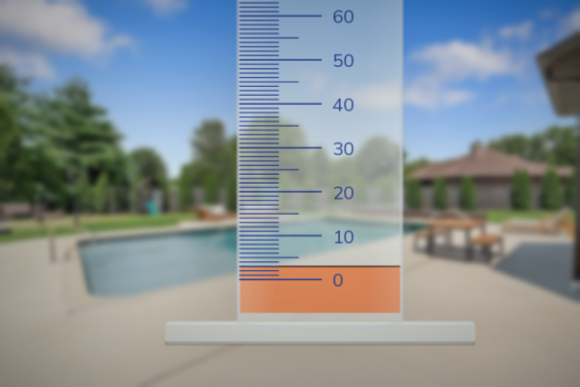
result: 3 mL
